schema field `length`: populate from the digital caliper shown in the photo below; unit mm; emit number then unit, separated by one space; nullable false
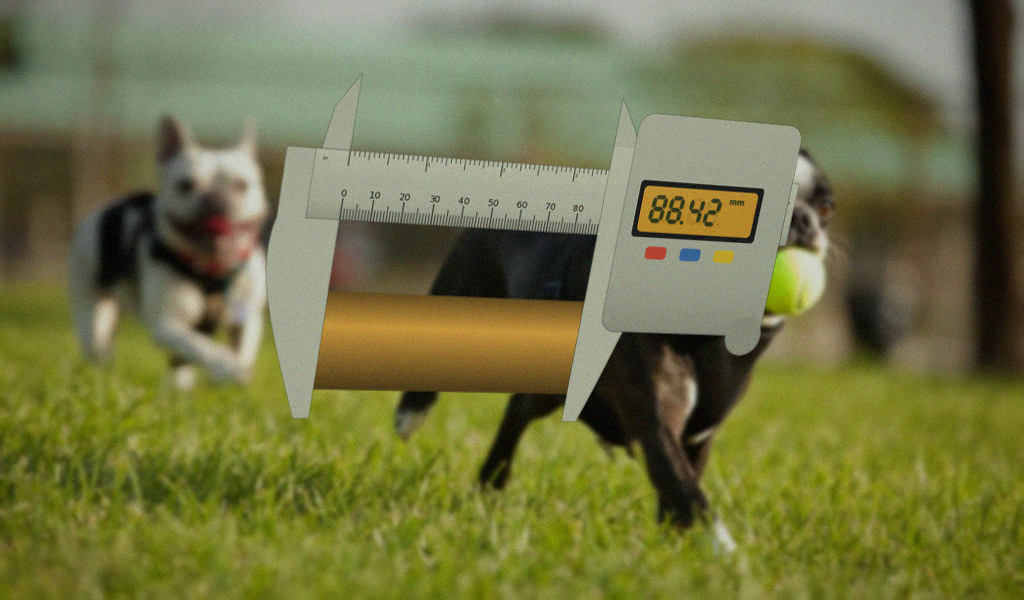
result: 88.42 mm
